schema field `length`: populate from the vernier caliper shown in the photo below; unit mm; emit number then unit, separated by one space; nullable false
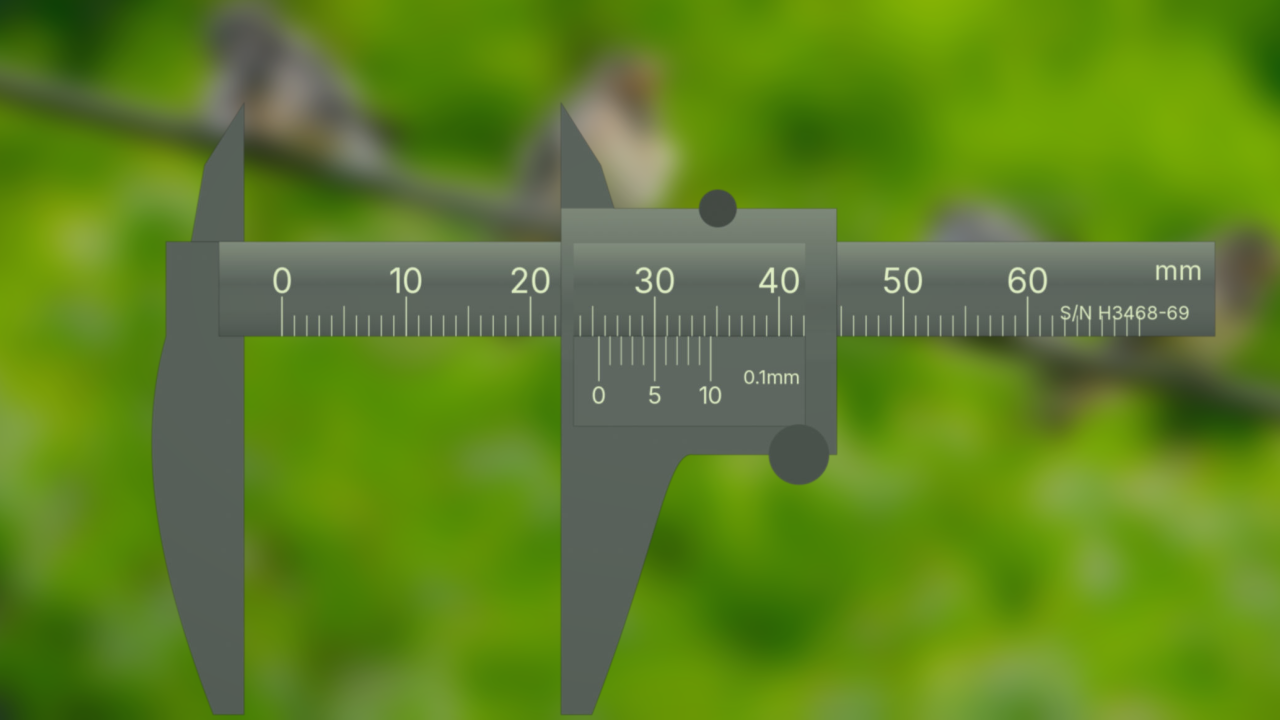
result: 25.5 mm
